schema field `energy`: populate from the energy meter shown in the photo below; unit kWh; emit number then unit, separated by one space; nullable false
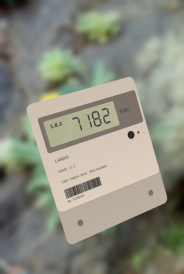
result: 7182 kWh
